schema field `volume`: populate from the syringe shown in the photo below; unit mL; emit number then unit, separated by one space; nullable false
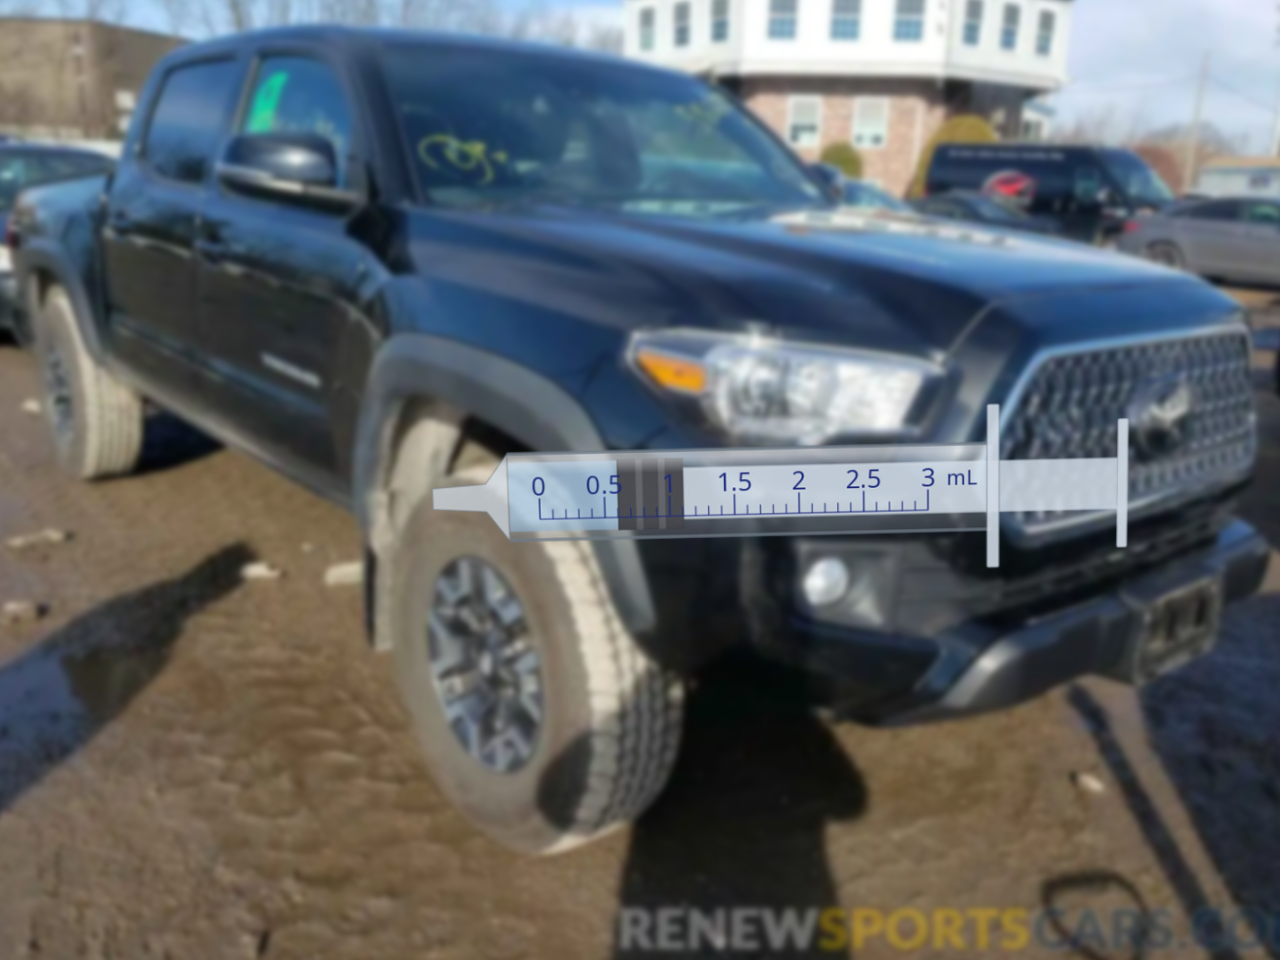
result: 0.6 mL
